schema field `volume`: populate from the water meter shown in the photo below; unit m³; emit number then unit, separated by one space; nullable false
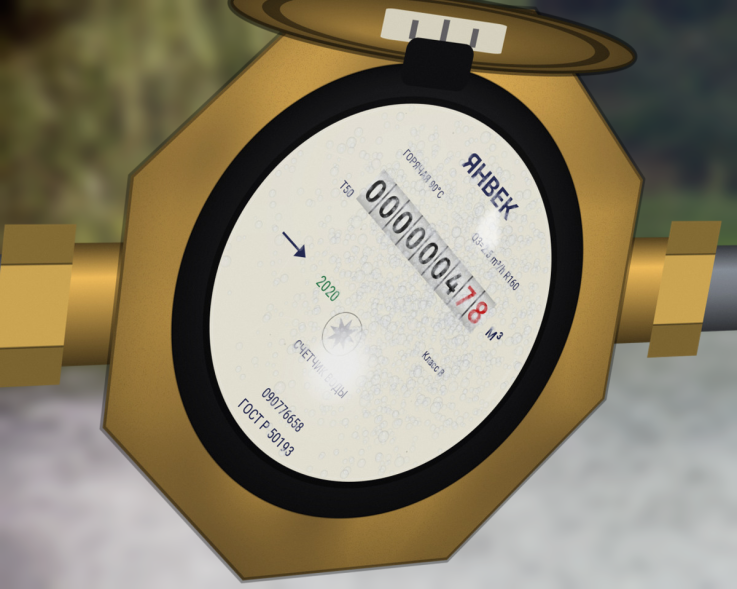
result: 4.78 m³
